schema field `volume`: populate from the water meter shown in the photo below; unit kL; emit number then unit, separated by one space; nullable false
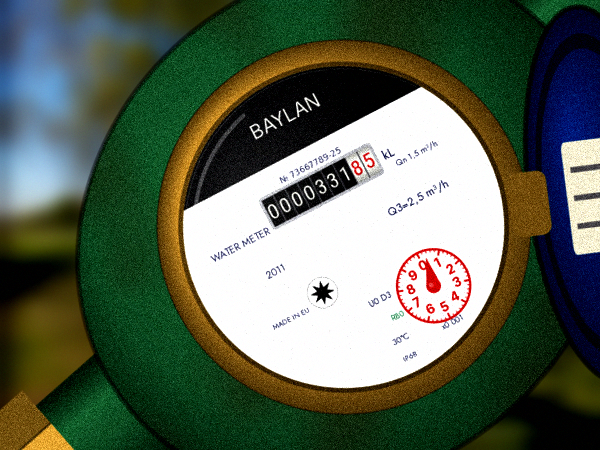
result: 331.850 kL
